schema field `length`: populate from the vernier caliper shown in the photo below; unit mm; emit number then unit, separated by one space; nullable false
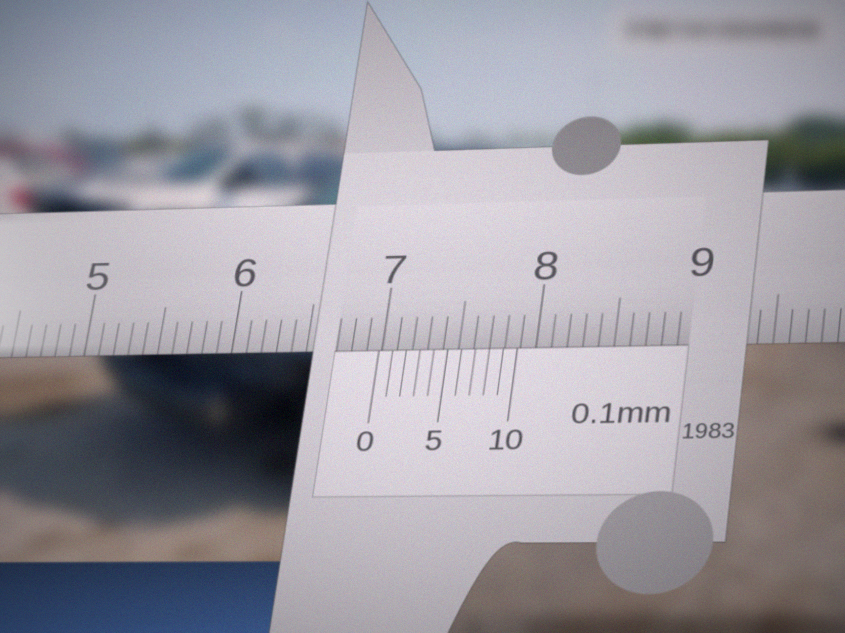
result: 69.8 mm
